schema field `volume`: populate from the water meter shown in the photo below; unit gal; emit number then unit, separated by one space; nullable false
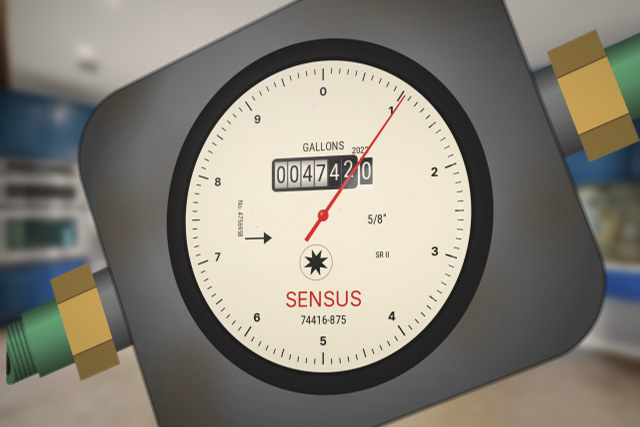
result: 47421.0 gal
